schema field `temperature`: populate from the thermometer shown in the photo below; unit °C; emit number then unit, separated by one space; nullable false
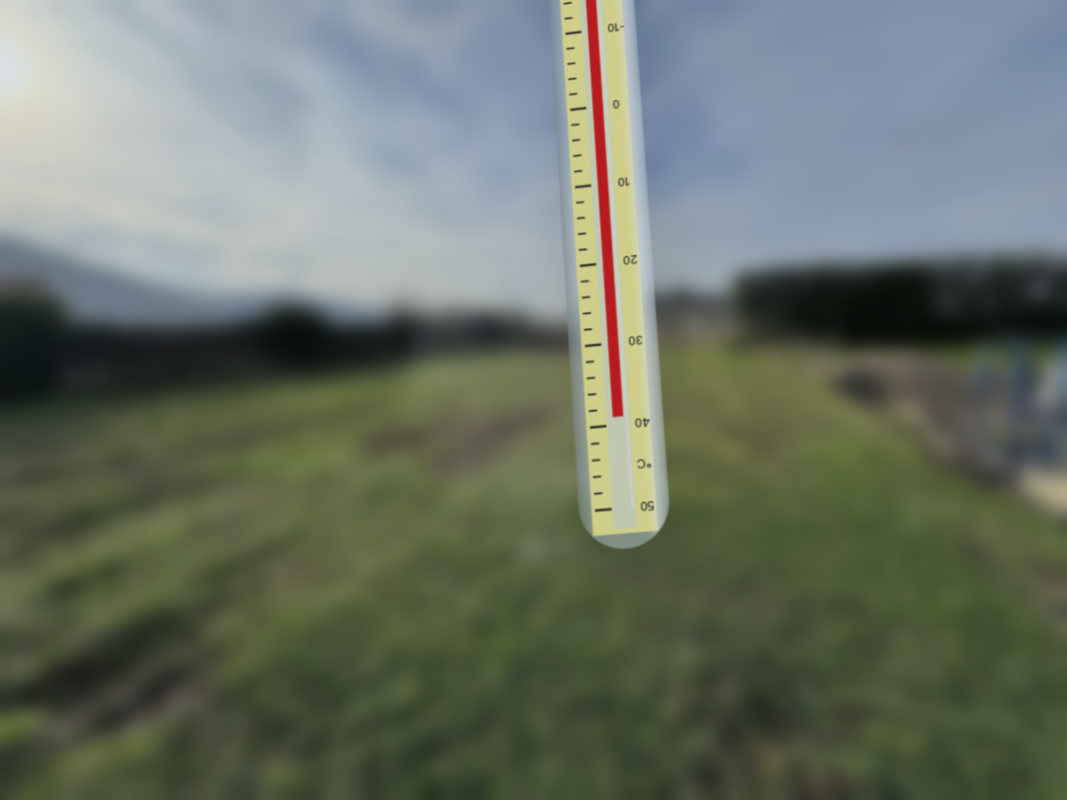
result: 39 °C
